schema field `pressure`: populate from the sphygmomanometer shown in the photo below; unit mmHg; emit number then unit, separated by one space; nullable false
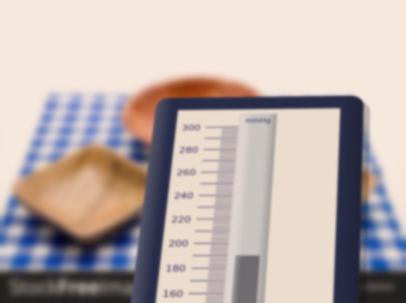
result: 190 mmHg
